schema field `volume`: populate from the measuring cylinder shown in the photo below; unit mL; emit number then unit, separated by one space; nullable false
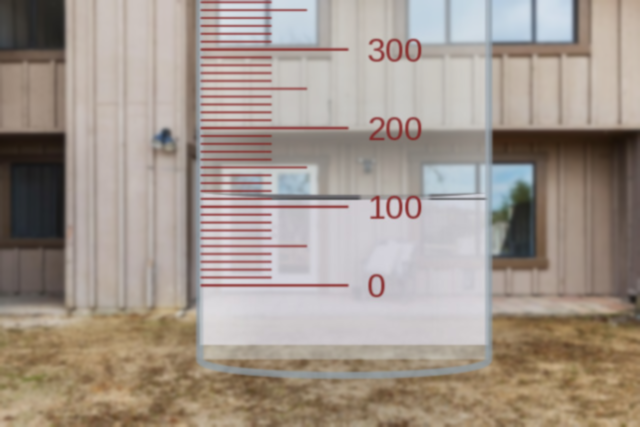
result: 110 mL
